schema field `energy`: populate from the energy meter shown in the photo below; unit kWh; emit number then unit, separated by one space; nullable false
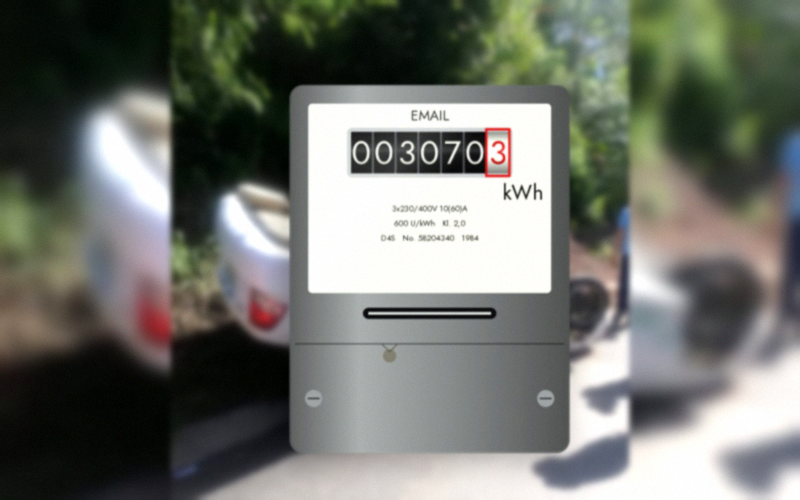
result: 3070.3 kWh
